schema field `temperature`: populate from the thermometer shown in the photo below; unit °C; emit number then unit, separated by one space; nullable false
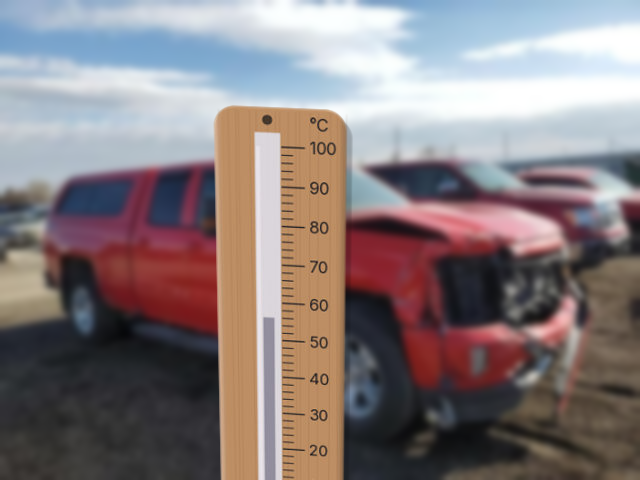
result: 56 °C
